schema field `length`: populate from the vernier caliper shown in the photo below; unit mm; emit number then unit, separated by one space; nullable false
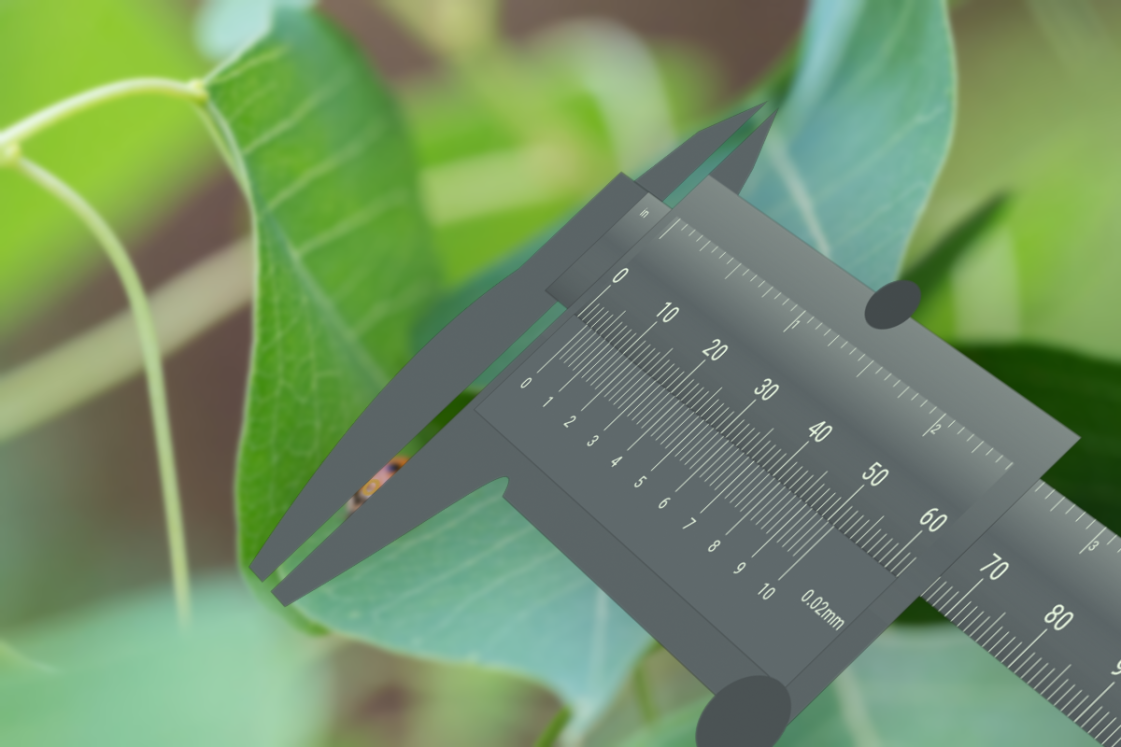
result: 2.2 mm
